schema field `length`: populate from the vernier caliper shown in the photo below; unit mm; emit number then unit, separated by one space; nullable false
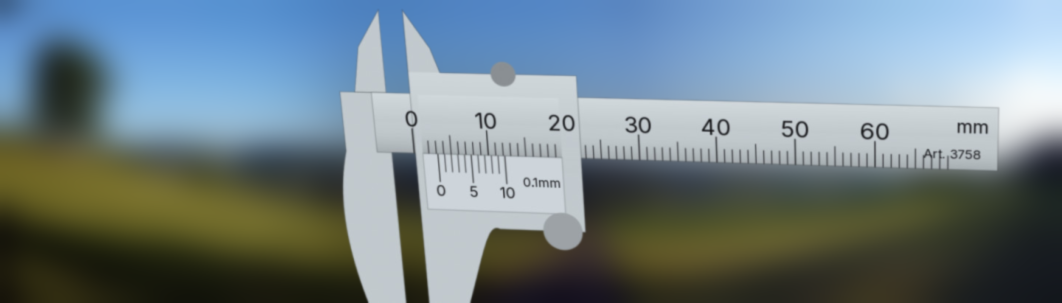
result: 3.2 mm
